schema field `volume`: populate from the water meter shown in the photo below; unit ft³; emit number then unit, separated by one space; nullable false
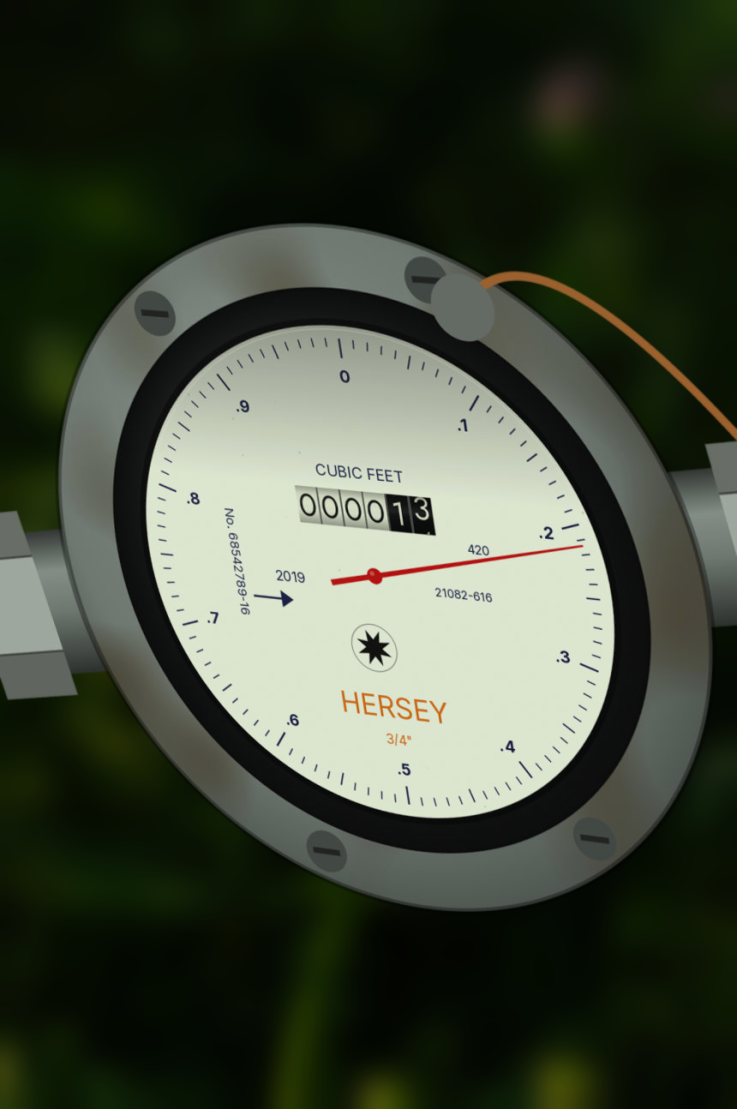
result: 13.21 ft³
